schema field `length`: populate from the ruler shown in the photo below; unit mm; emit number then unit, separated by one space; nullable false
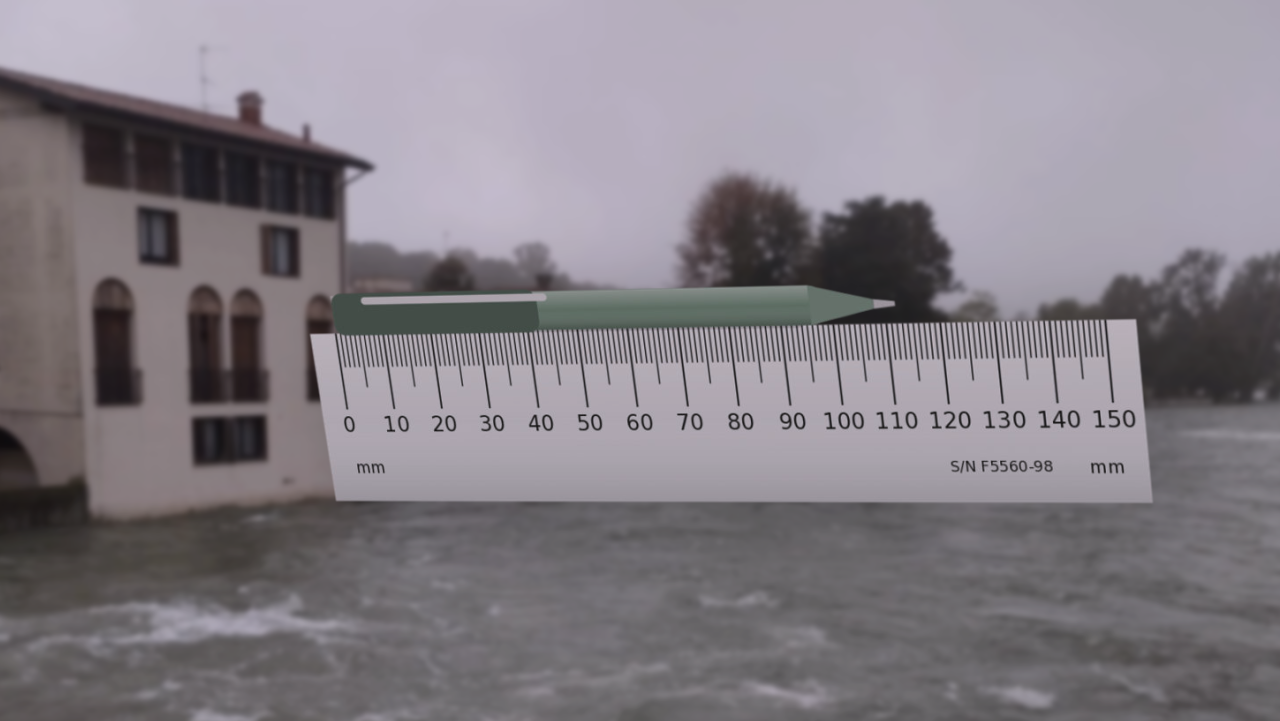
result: 112 mm
